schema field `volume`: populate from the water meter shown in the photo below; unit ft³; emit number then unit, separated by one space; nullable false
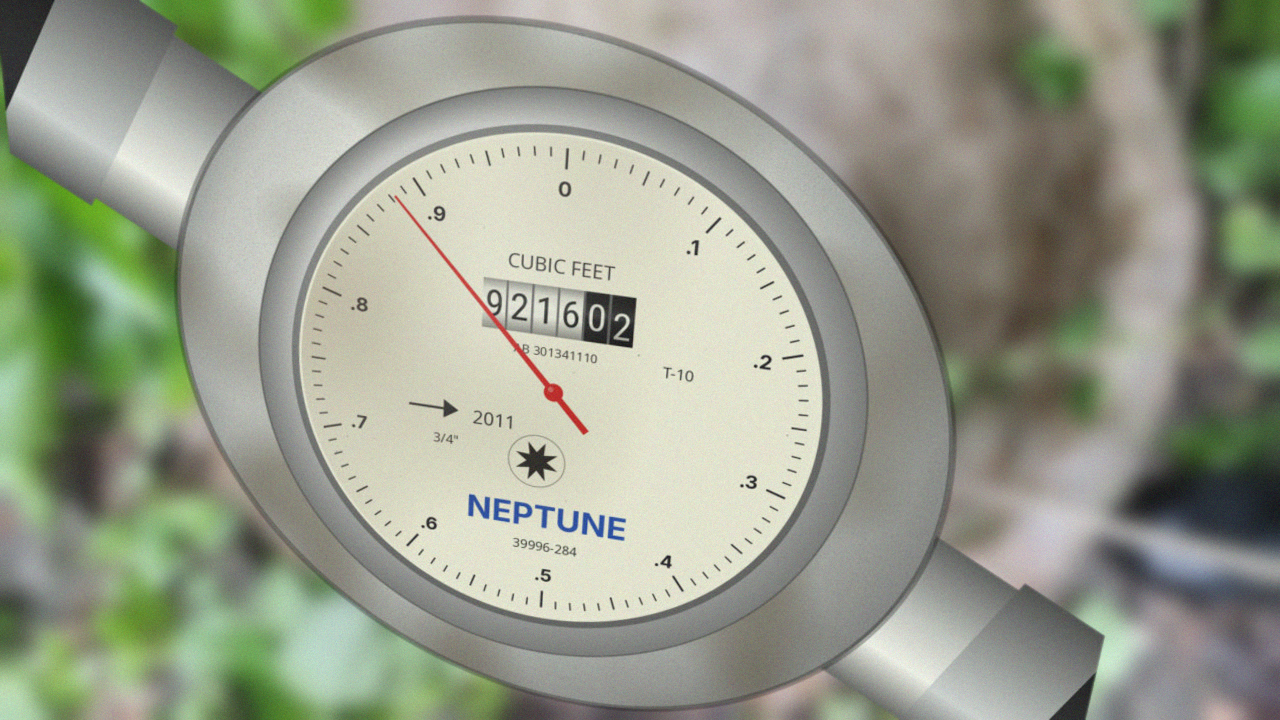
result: 921601.88 ft³
